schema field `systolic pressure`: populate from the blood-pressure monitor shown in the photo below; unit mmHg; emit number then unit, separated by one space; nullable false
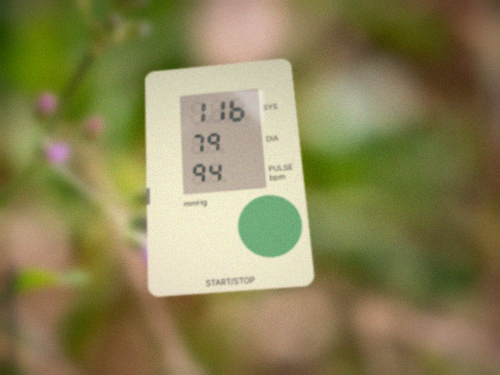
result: 116 mmHg
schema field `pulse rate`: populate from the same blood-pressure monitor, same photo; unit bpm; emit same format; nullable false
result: 94 bpm
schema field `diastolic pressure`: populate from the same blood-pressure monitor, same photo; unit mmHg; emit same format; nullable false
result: 79 mmHg
